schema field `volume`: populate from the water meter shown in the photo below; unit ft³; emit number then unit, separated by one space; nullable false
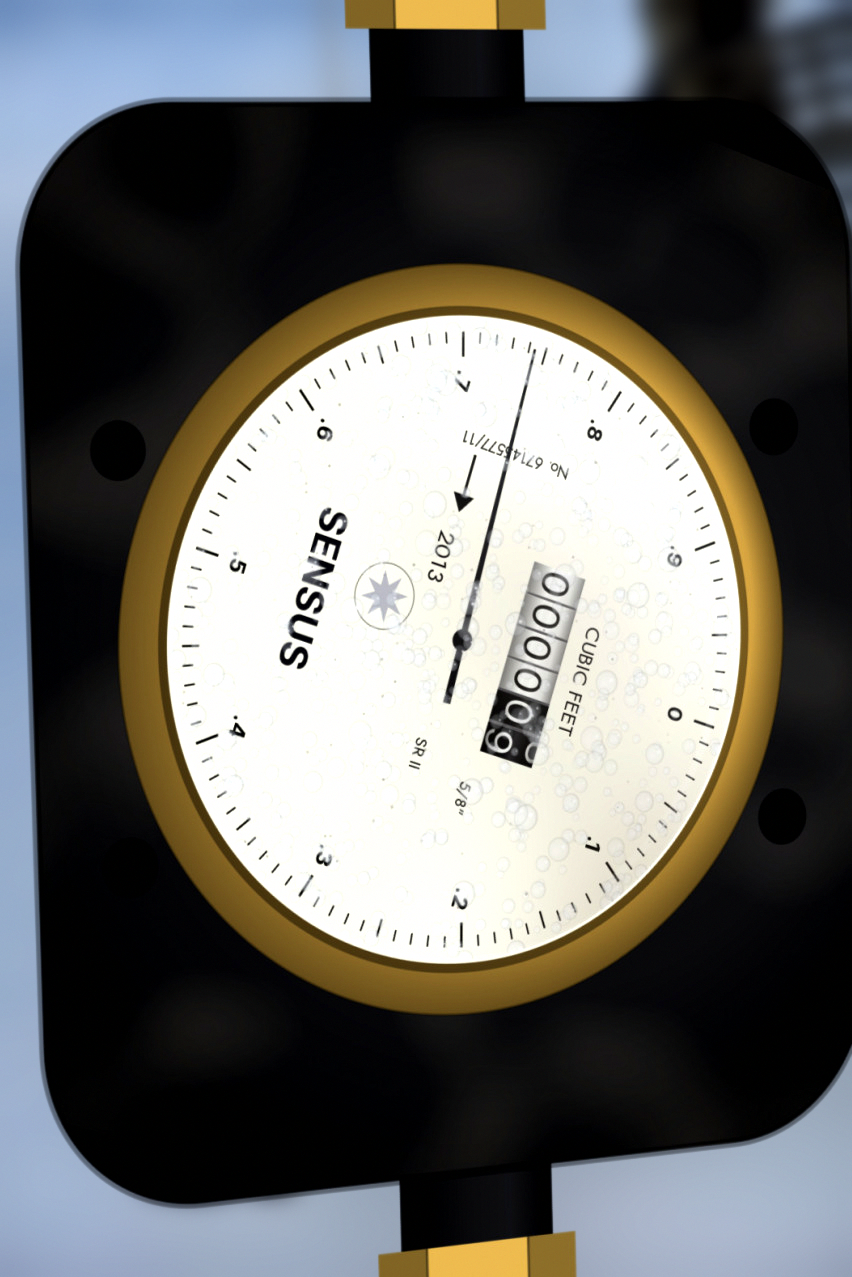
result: 8.74 ft³
